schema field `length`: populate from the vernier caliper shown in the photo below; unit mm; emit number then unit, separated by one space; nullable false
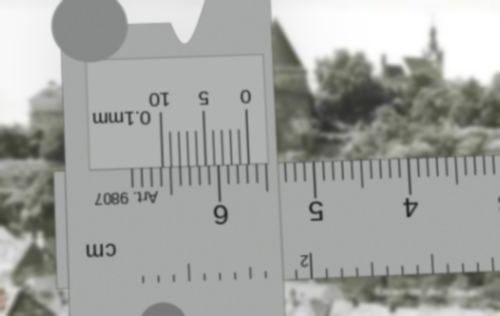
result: 56.8 mm
